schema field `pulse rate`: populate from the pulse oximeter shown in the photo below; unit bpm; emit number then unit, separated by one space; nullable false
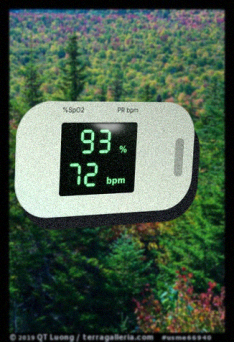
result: 72 bpm
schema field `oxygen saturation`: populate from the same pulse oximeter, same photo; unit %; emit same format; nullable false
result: 93 %
